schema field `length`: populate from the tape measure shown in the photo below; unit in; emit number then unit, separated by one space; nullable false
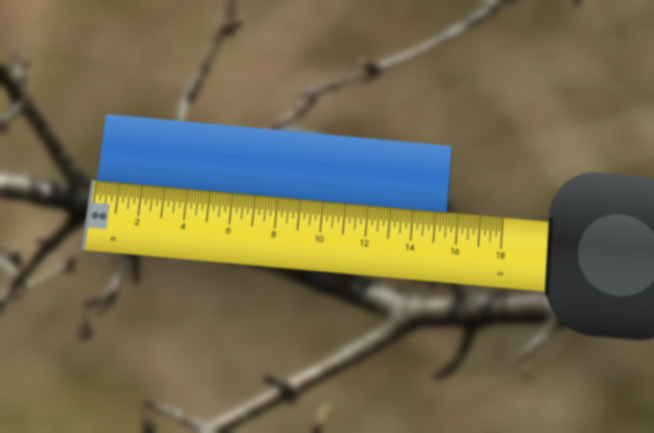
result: 15.5 in
